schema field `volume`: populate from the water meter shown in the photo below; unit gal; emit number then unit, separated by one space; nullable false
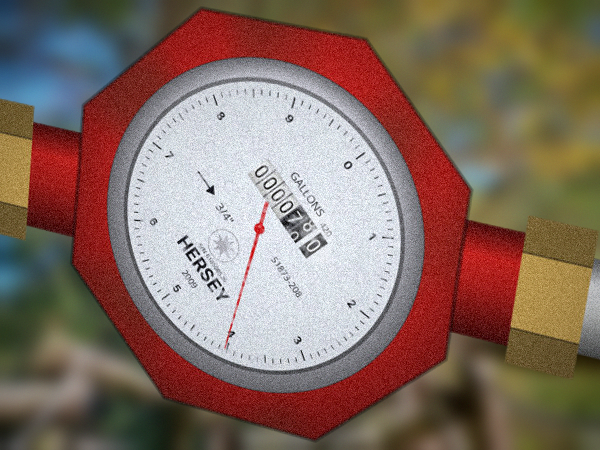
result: 784.0 gal
